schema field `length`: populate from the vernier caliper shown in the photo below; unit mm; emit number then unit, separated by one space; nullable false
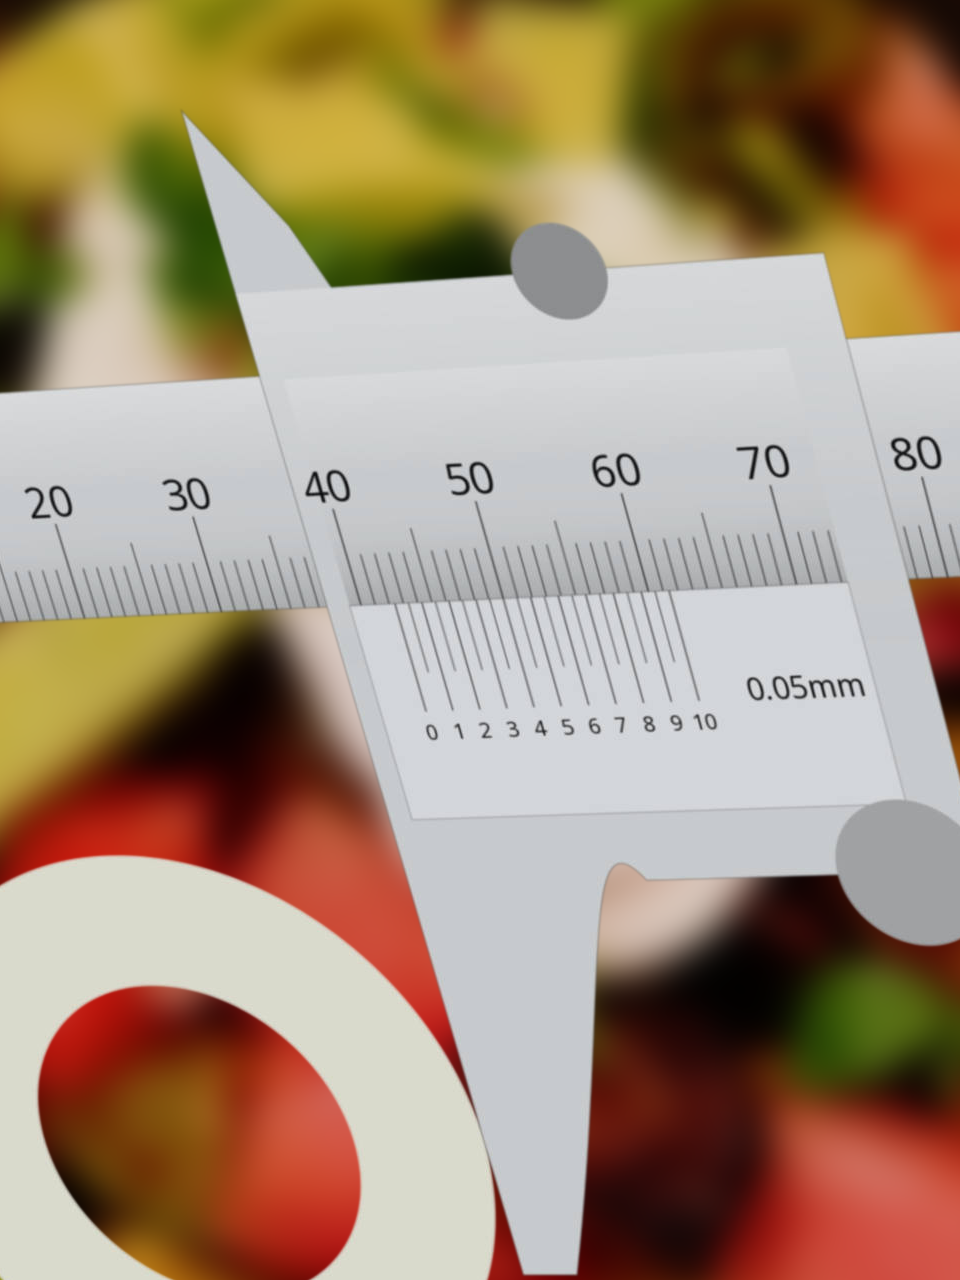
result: 42.4 mm
